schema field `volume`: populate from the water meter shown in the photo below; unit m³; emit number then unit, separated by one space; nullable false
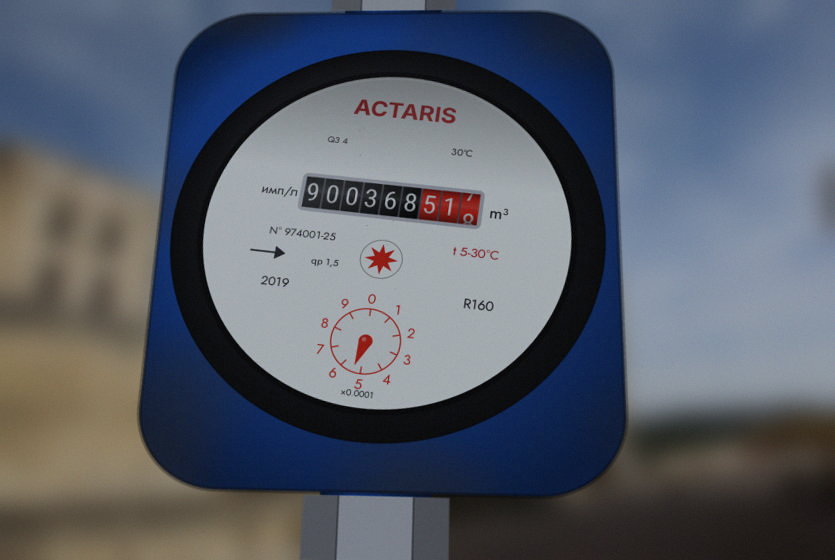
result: 900368.5175 m³
